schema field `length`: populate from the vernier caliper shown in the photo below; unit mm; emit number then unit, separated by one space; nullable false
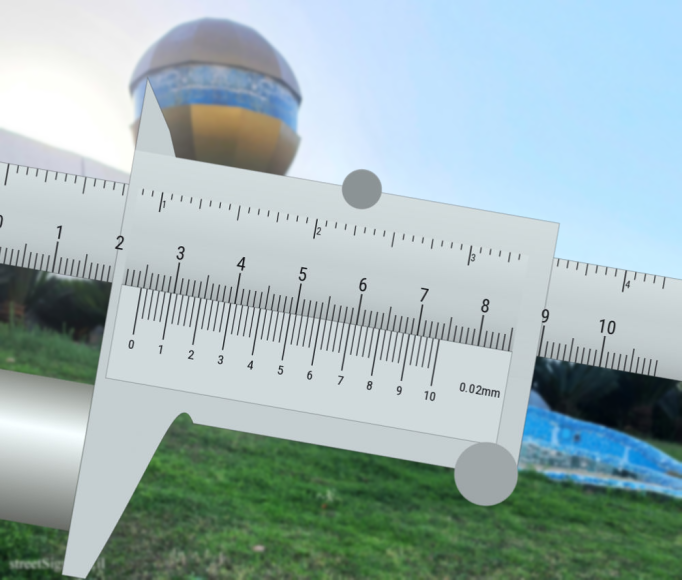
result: 24.6 mm
